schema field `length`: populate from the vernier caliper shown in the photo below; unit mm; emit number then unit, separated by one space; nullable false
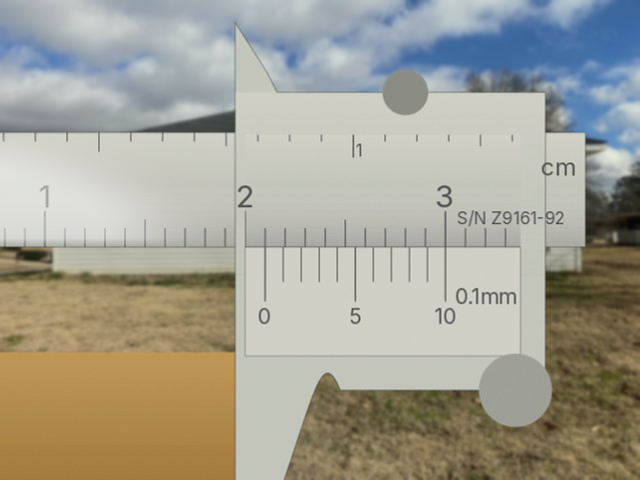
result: 21.0 mm
